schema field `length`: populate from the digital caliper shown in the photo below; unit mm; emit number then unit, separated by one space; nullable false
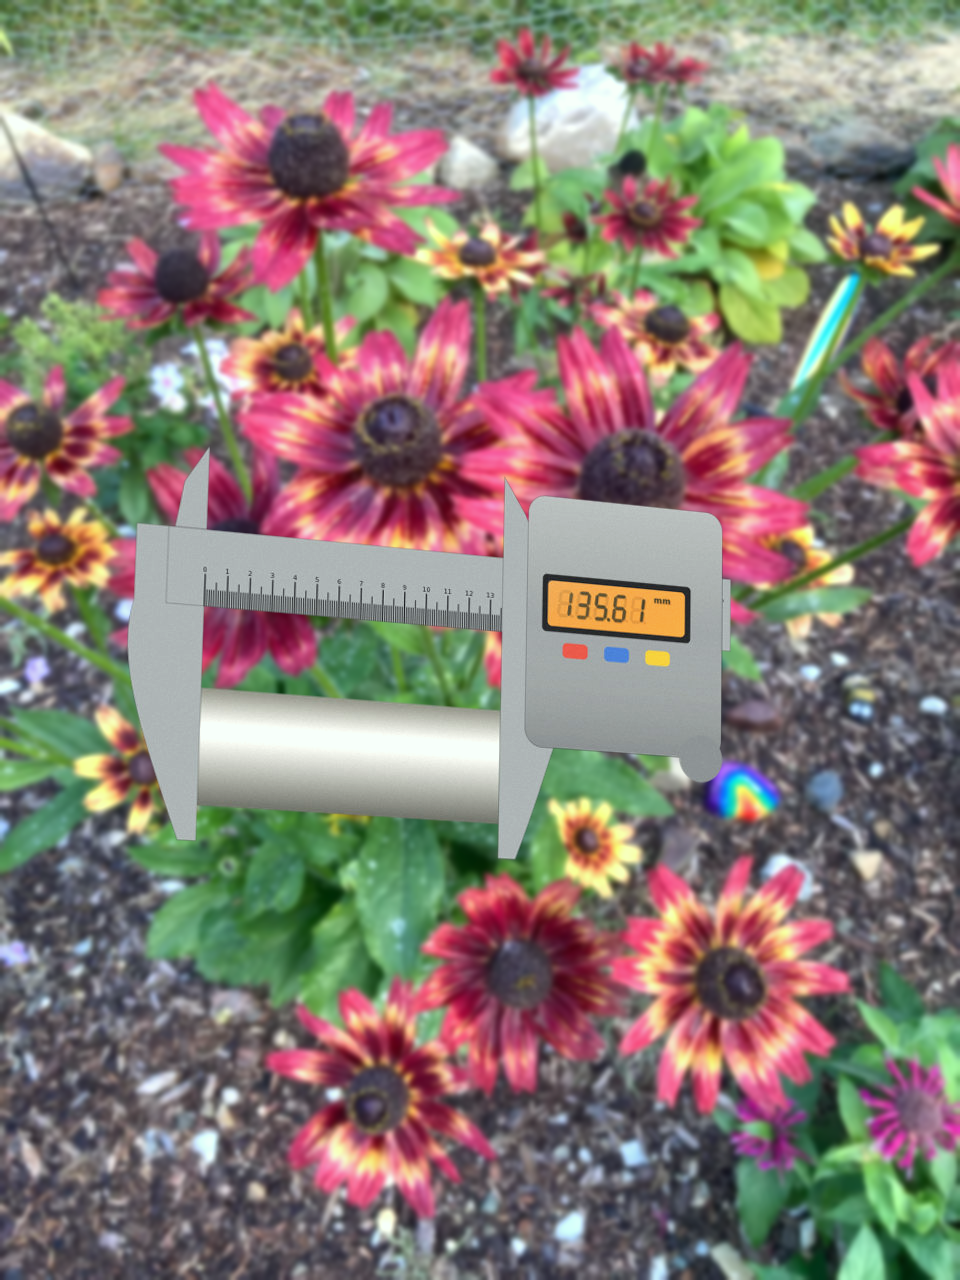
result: 135.61 mm
